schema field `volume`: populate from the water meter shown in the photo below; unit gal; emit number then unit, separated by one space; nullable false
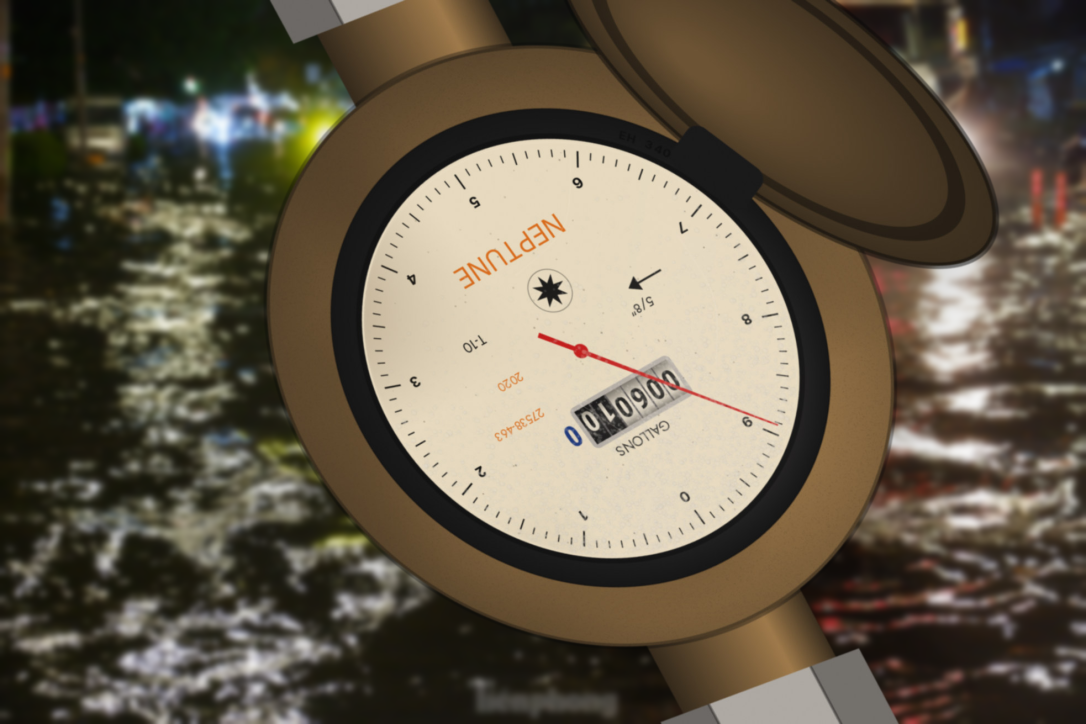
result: 60098.9 gal
